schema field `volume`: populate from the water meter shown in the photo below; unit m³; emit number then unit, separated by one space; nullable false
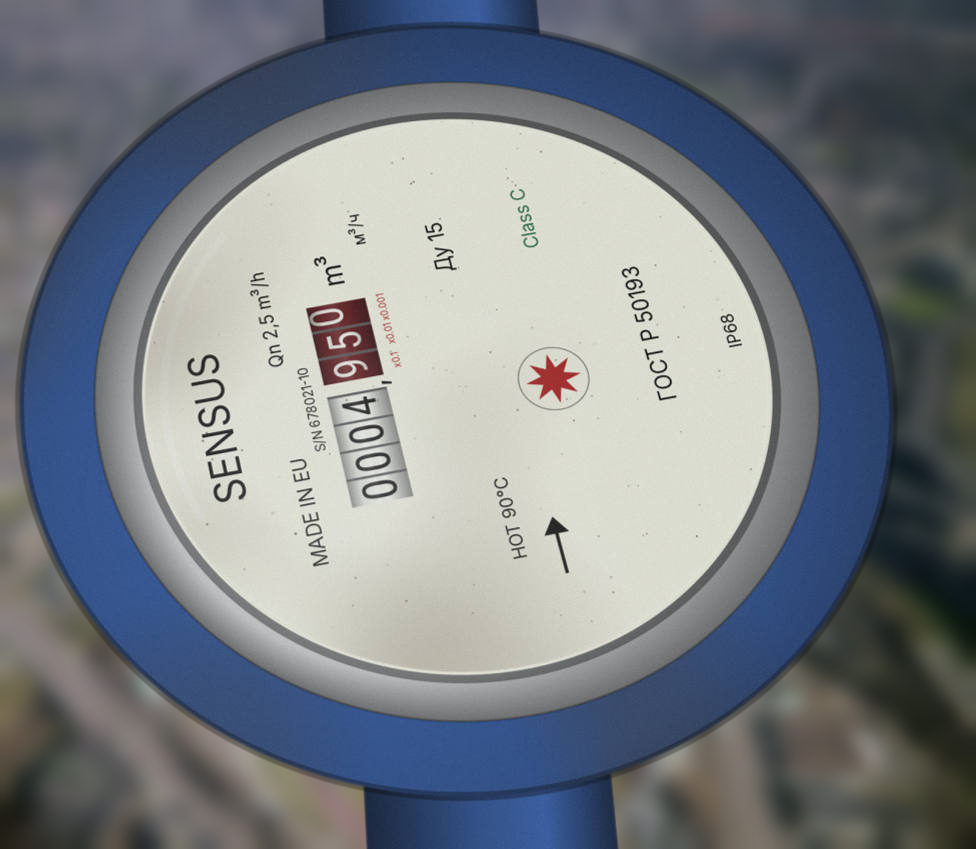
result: 4.950 m³
